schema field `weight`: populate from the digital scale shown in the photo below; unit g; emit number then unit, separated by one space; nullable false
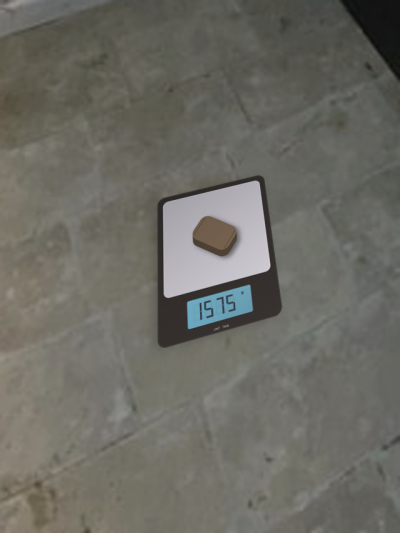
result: 1575 g
